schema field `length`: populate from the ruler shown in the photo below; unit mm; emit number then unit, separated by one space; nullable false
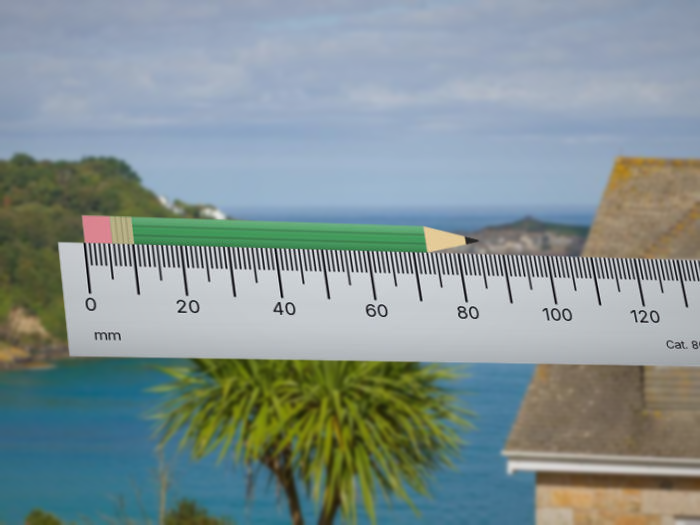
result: 85 mm
